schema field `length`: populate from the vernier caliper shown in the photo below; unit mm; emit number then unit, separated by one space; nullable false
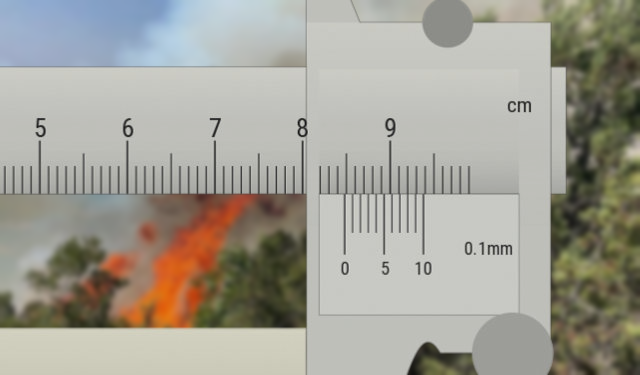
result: 84.8 mm
